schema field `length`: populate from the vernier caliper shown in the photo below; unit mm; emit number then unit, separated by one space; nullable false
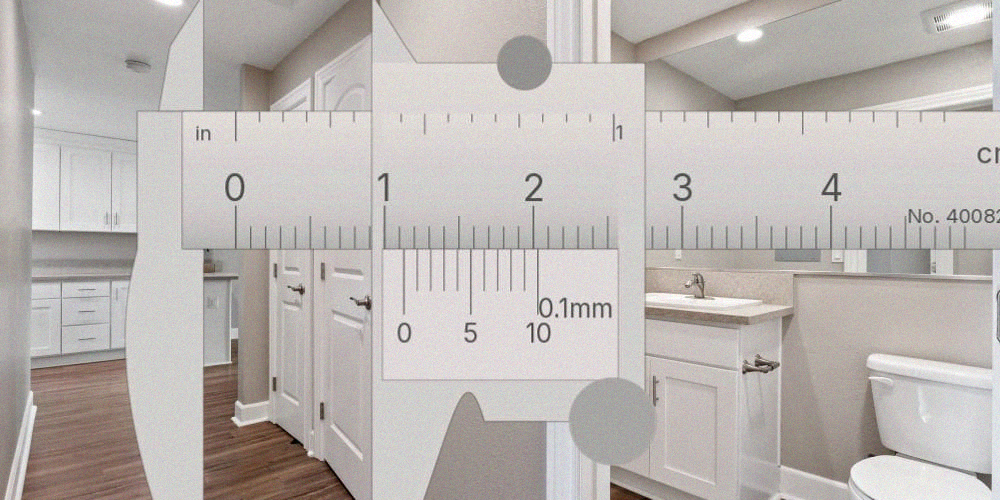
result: 11.3 mm
